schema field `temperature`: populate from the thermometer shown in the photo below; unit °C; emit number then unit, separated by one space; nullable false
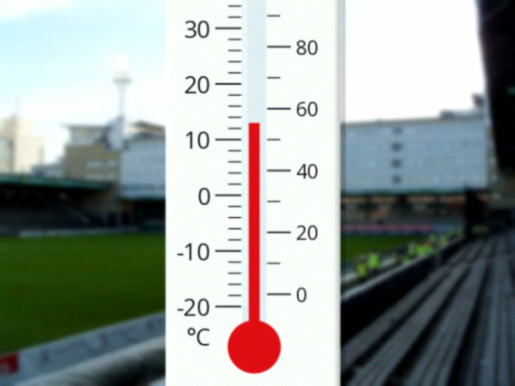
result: 13 °C
